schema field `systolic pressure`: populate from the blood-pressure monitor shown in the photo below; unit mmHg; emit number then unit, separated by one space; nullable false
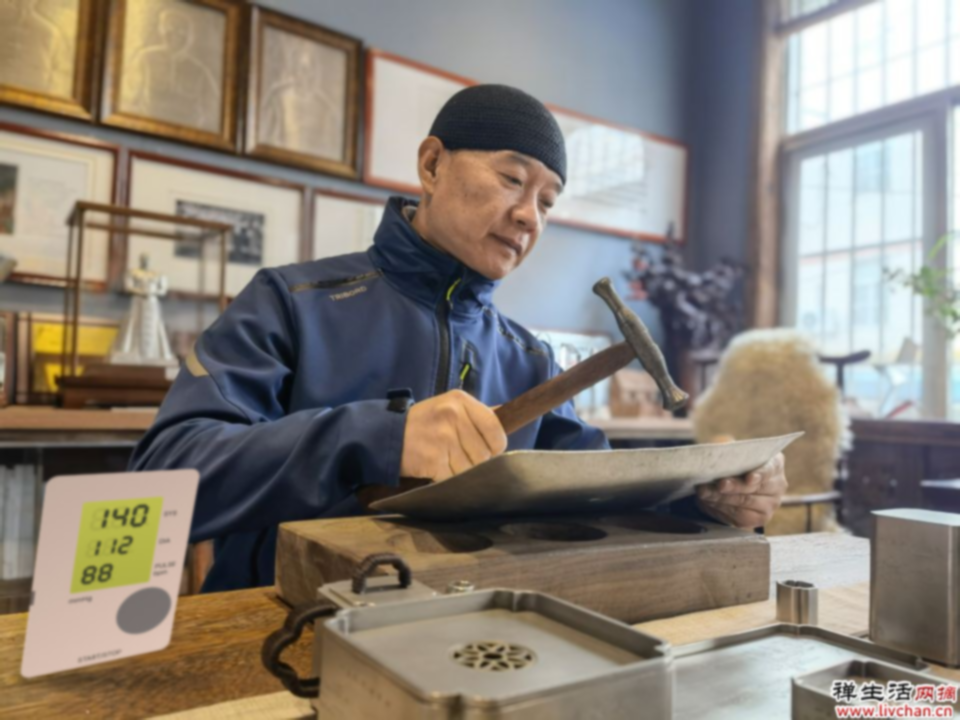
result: 140 mmHg
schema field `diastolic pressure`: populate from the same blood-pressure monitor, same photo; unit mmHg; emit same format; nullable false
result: 112 mmHg
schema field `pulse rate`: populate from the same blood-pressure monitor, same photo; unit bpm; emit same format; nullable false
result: 88 bpm
